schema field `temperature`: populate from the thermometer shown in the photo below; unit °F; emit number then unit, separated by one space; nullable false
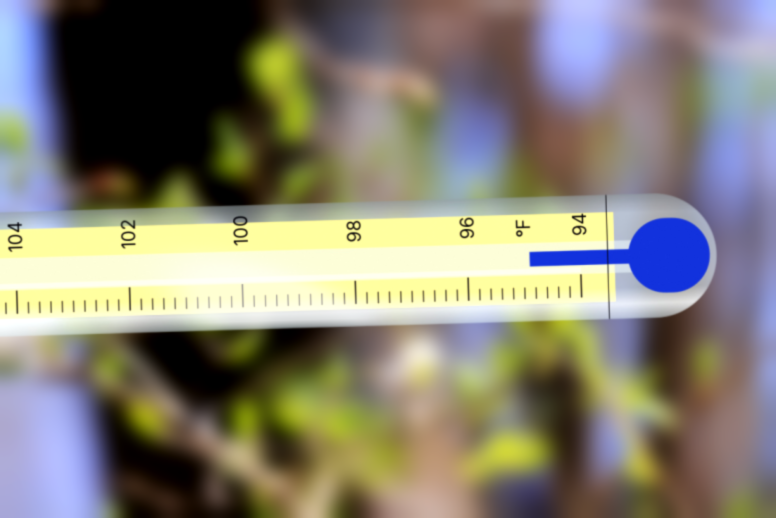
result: 94.9 °F
